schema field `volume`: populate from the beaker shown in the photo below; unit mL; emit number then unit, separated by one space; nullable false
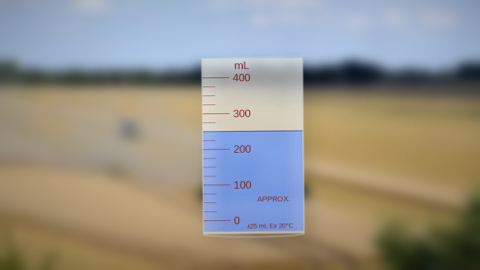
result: 250 mL
